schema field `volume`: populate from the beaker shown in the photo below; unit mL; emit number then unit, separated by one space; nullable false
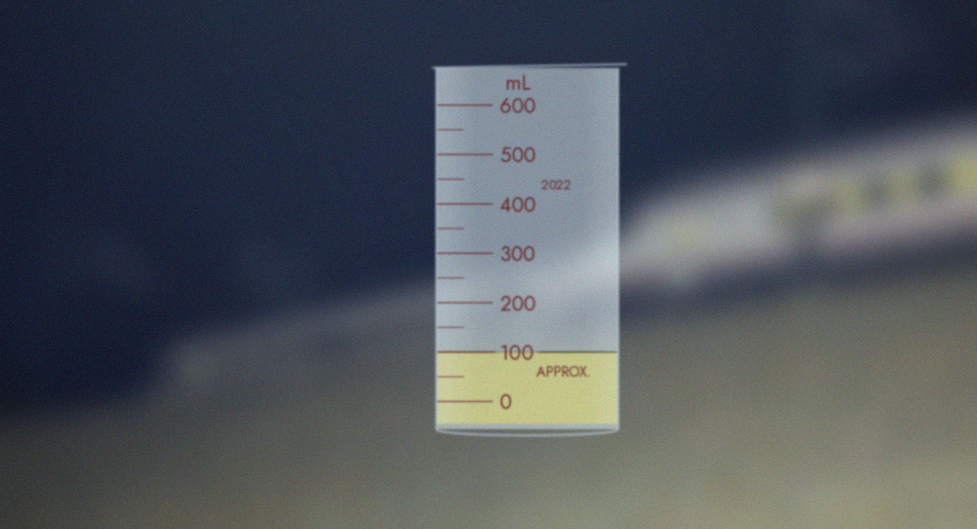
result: 100 mL
